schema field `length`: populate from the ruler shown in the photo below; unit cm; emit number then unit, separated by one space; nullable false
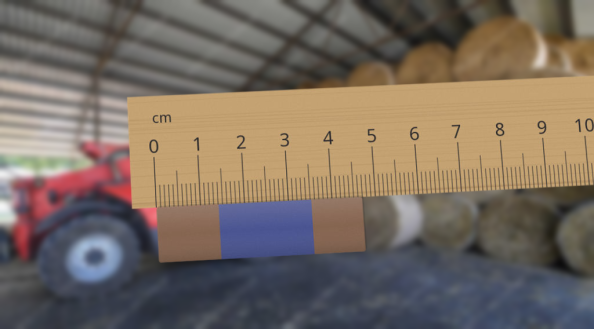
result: 4.7 cm
